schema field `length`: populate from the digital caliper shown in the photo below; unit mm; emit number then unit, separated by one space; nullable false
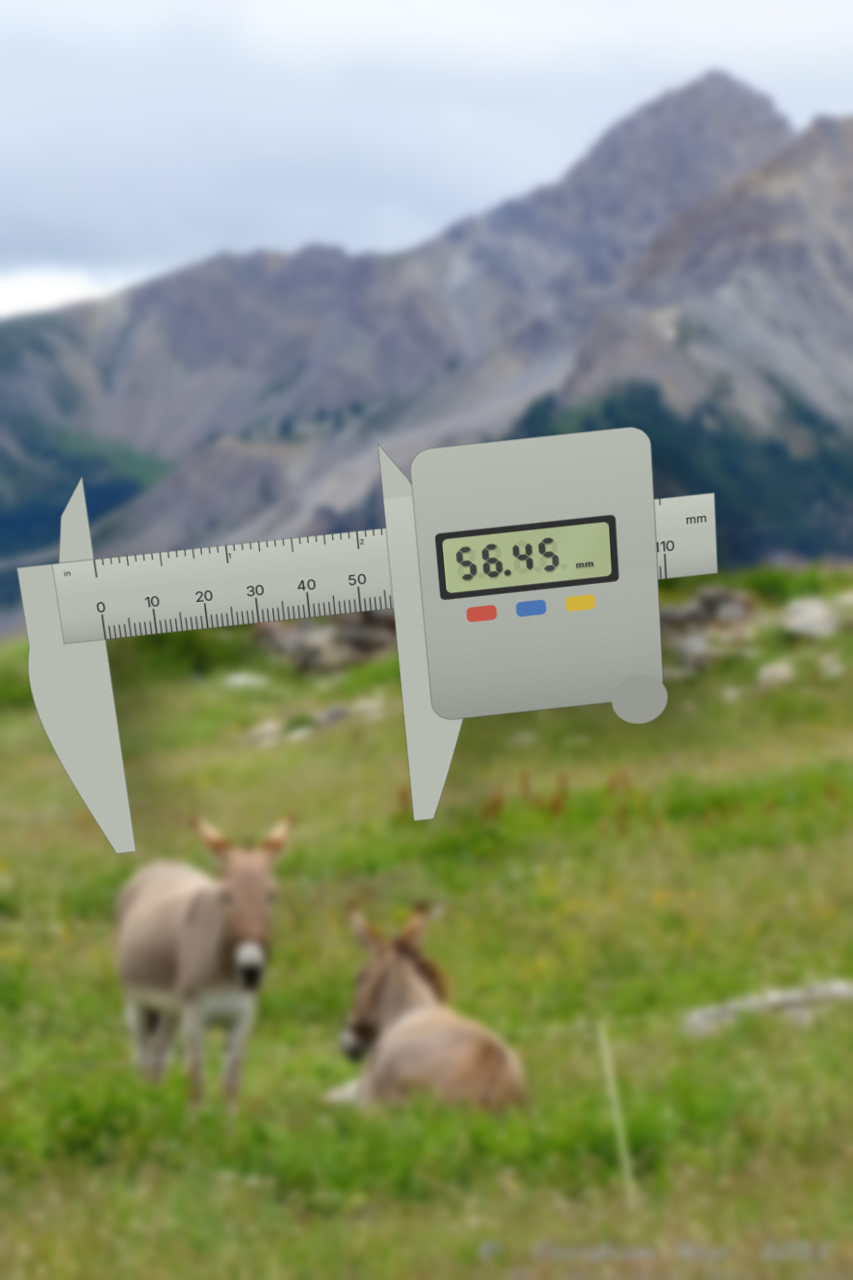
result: 56.45 mm
